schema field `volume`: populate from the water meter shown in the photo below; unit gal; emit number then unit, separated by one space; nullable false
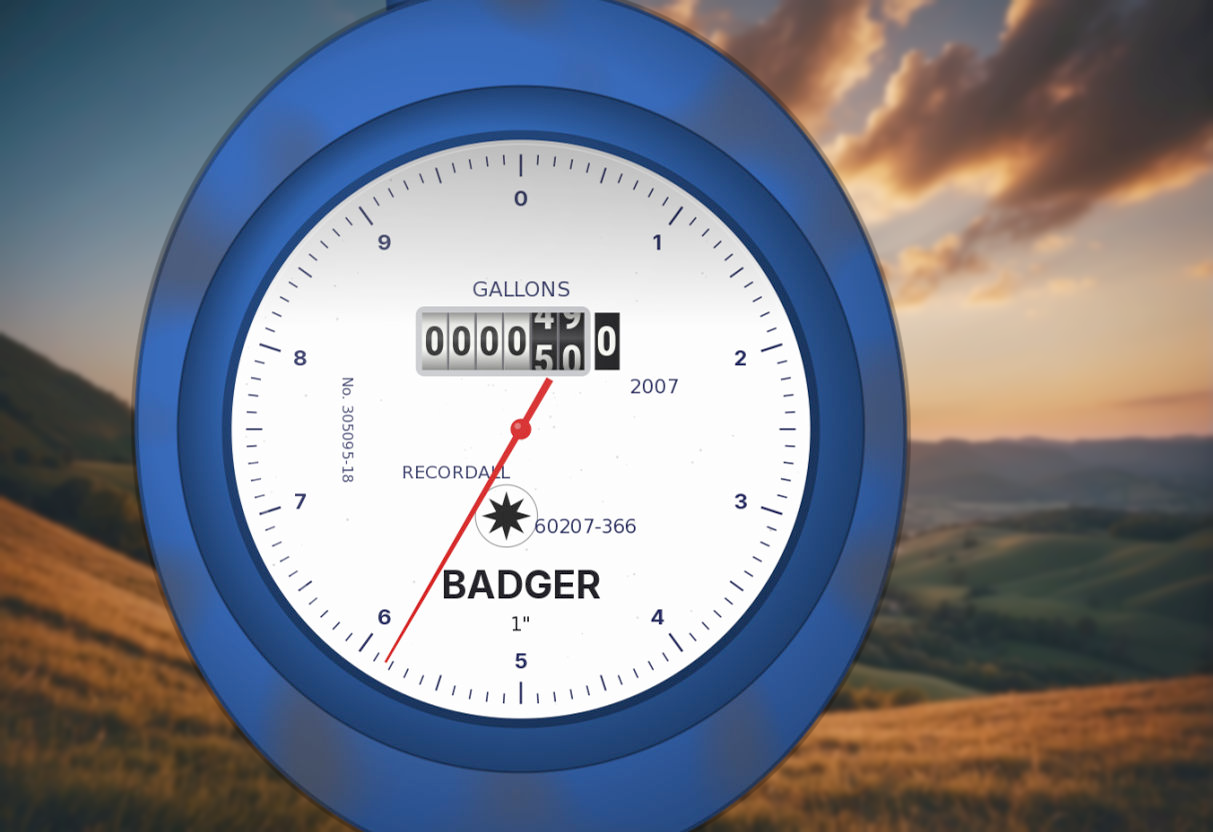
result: 495.8 gal
